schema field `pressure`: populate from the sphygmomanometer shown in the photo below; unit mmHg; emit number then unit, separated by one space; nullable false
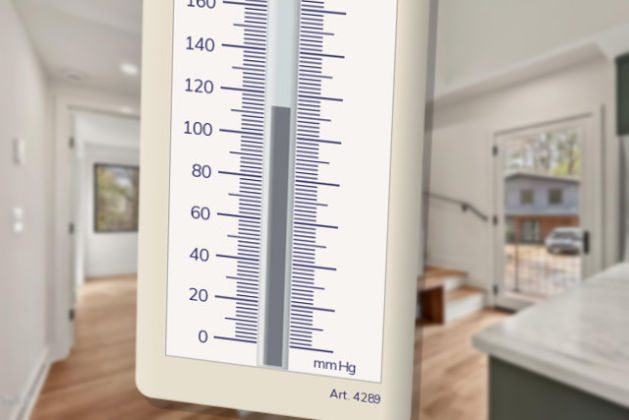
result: 114 mmHg
